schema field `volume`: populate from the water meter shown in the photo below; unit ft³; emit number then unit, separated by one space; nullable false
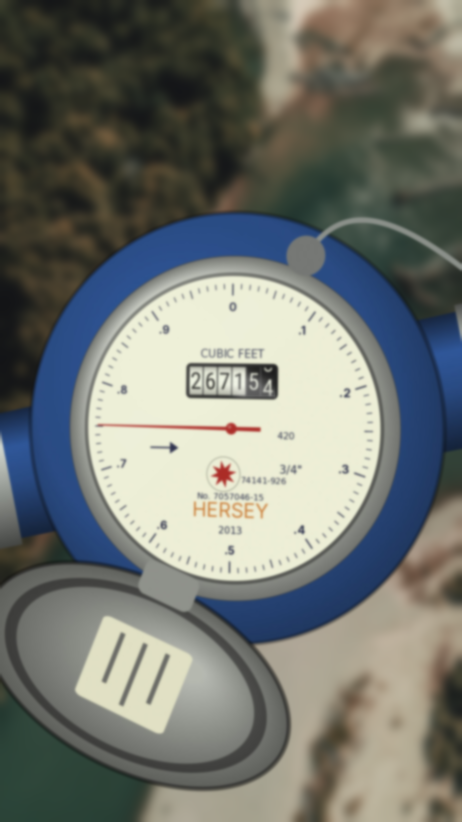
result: 267153.75 ft³
